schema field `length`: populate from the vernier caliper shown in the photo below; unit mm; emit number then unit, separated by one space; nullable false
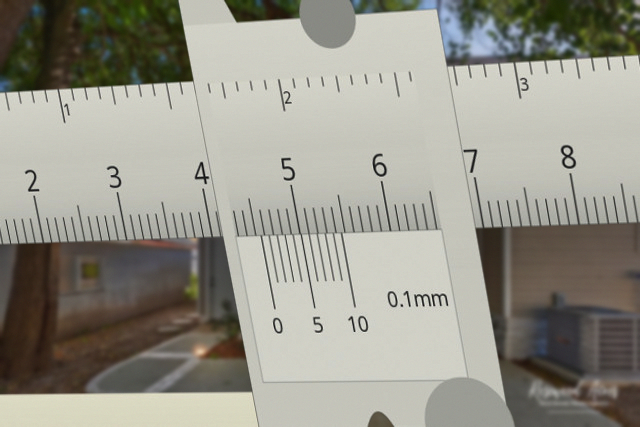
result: 45.6 mm
